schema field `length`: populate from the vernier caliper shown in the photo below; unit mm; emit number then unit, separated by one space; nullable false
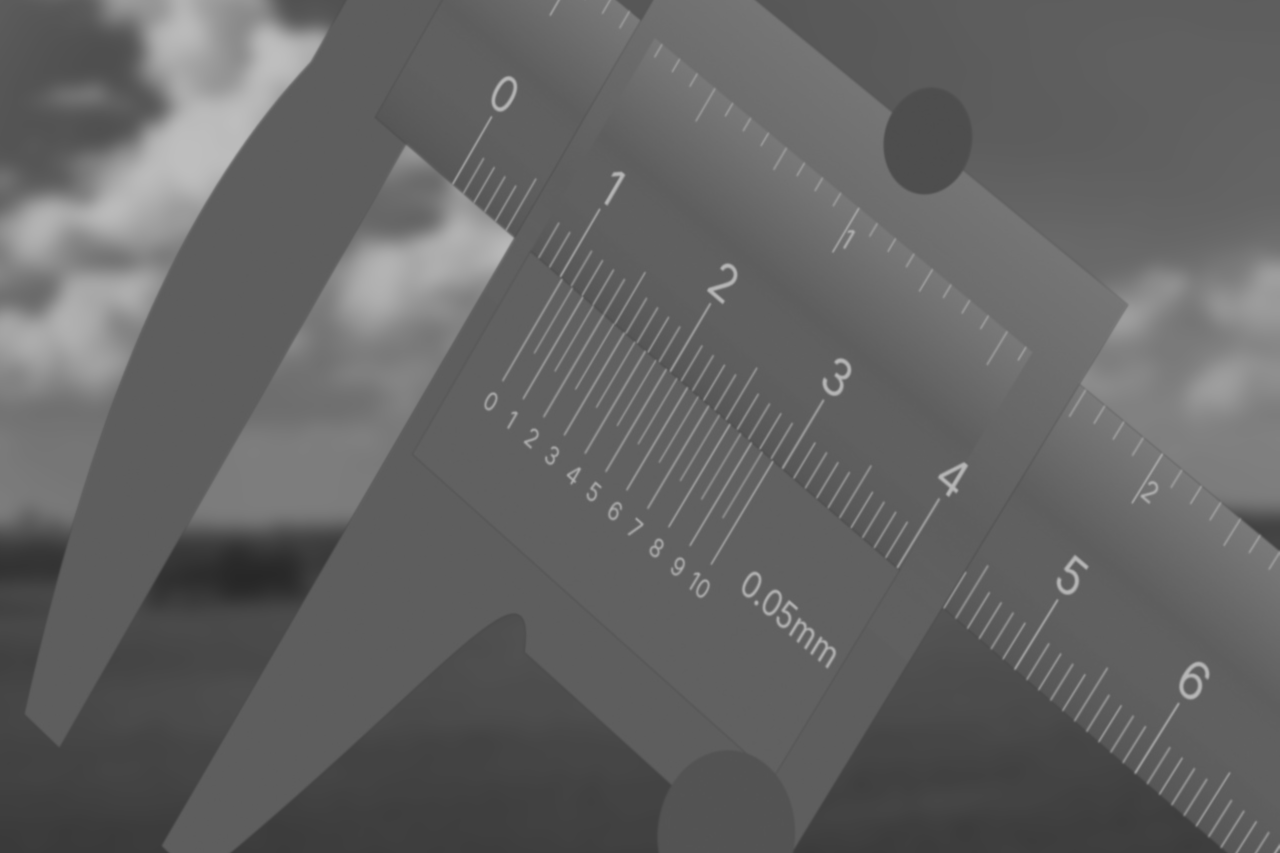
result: 10.2 mm
